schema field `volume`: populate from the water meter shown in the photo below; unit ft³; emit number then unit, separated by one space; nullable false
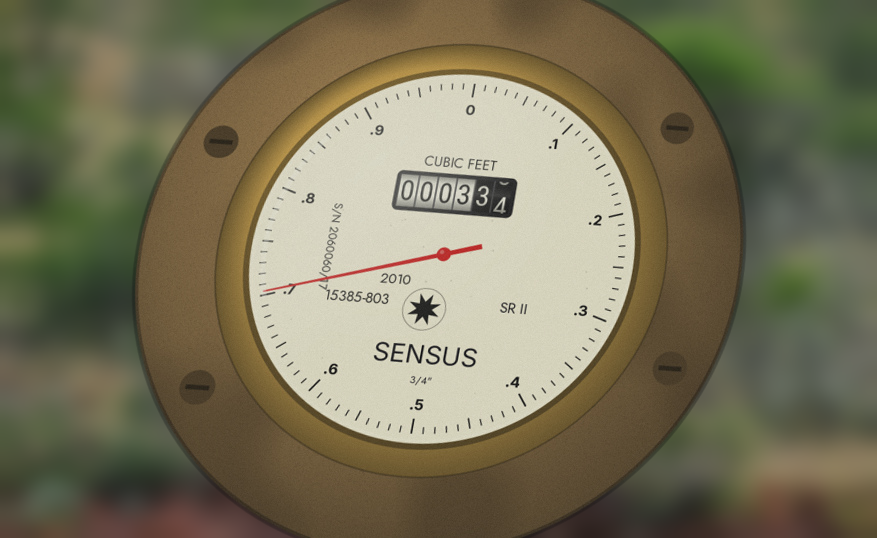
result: 333.70 ft³
